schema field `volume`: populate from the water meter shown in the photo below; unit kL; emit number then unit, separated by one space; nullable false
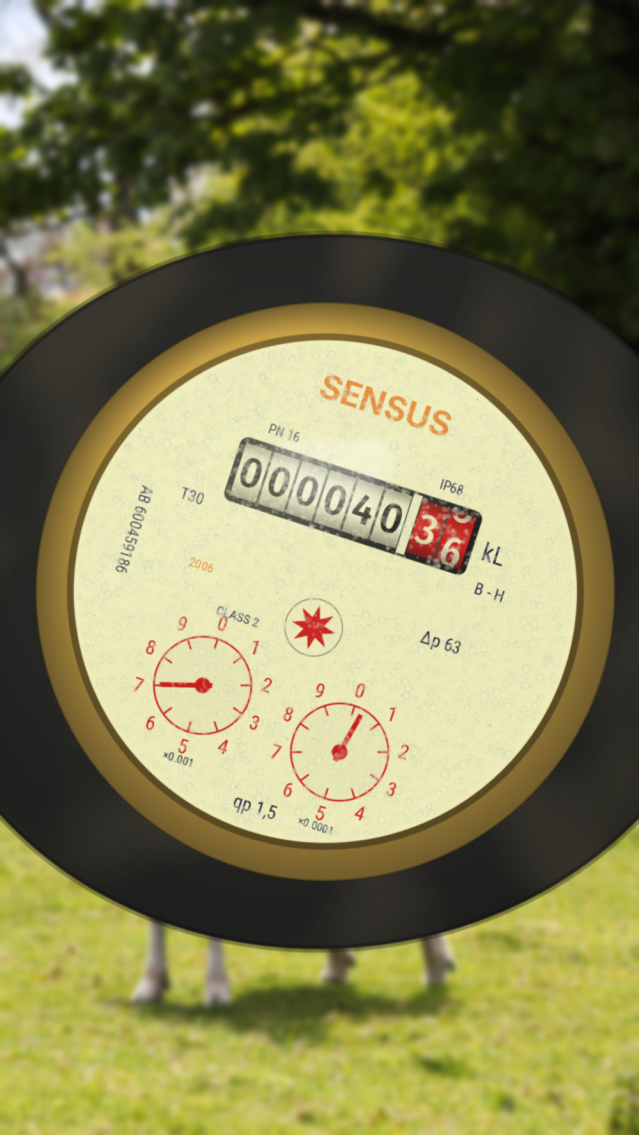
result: 40.3570 kL
